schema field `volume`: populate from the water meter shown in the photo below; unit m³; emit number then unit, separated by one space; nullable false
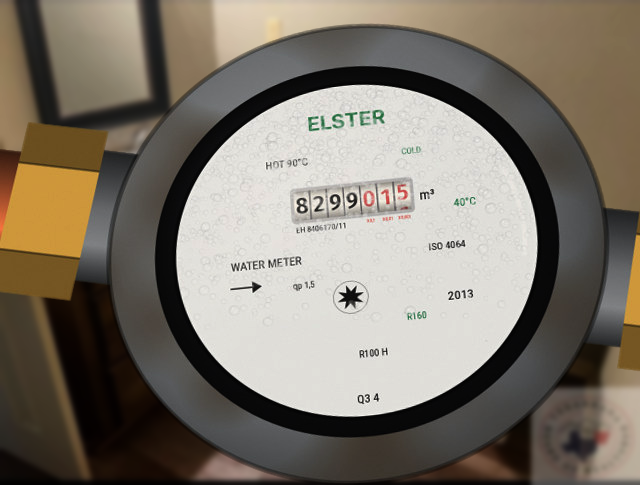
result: 8299.015 m³
